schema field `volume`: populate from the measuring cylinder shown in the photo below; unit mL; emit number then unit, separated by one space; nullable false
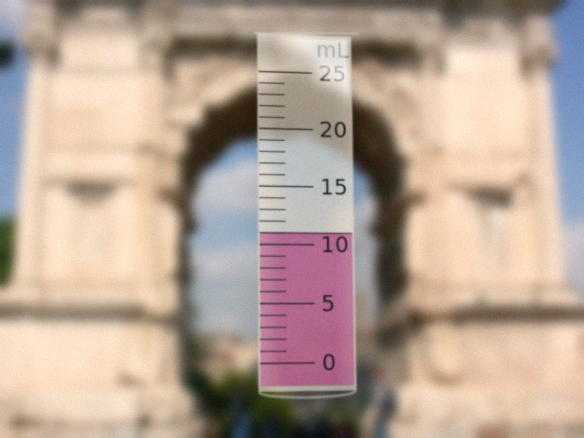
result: 11 mL
